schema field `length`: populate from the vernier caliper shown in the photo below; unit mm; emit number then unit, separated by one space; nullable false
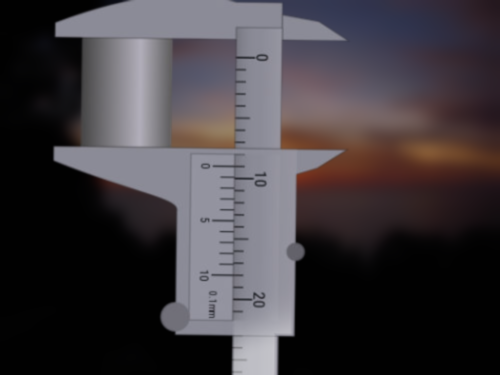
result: 9.0 mm
